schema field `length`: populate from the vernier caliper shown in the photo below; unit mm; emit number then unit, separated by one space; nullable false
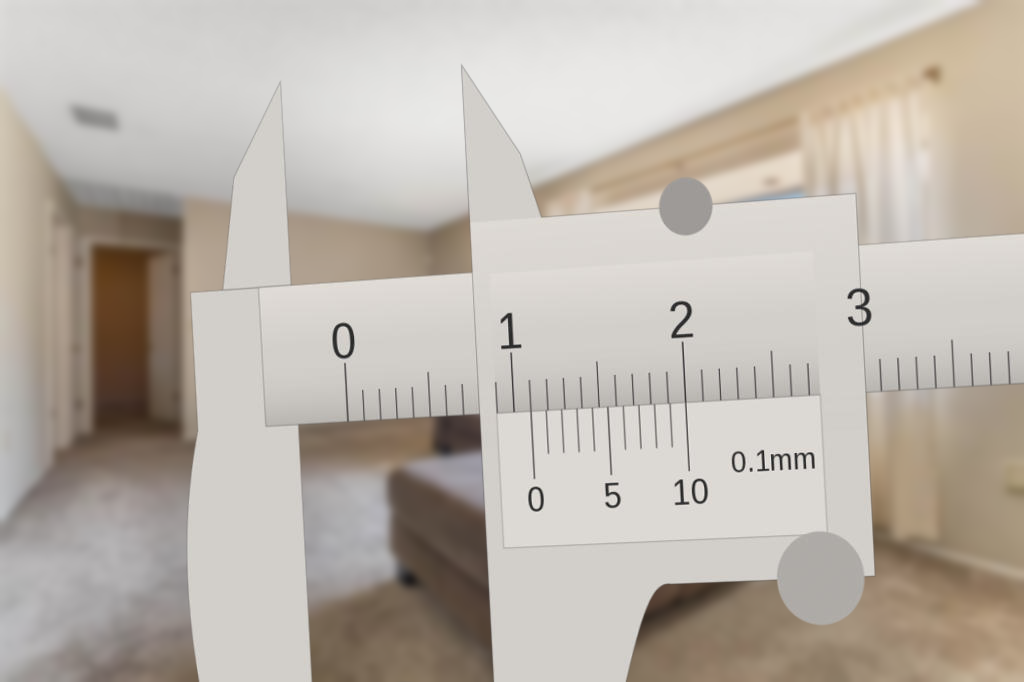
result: 11.0 mm
